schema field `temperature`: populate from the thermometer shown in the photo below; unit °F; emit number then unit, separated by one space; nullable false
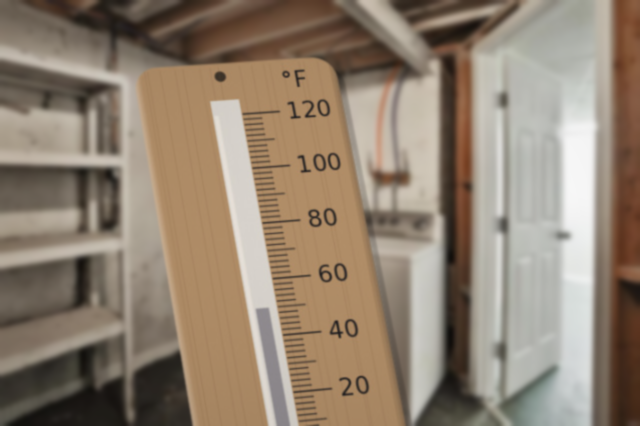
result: 50 °F
